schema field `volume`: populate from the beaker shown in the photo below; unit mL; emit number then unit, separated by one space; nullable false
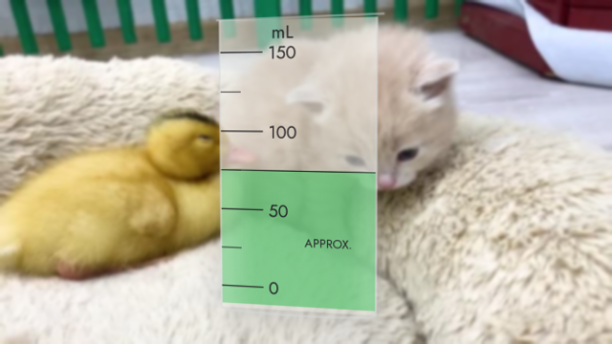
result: 75 mL
